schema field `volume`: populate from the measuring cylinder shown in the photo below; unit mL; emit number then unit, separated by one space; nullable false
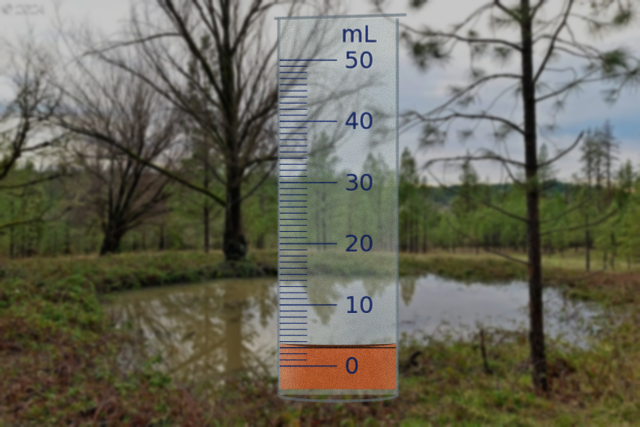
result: 3 mL
